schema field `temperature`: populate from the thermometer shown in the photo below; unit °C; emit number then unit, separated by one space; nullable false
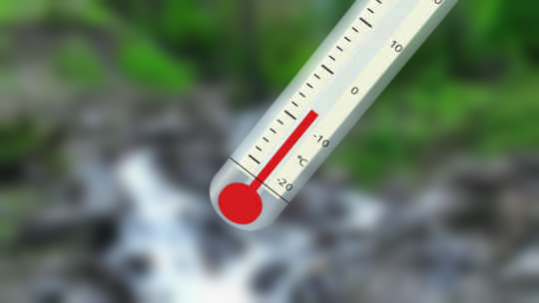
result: -7 °C
